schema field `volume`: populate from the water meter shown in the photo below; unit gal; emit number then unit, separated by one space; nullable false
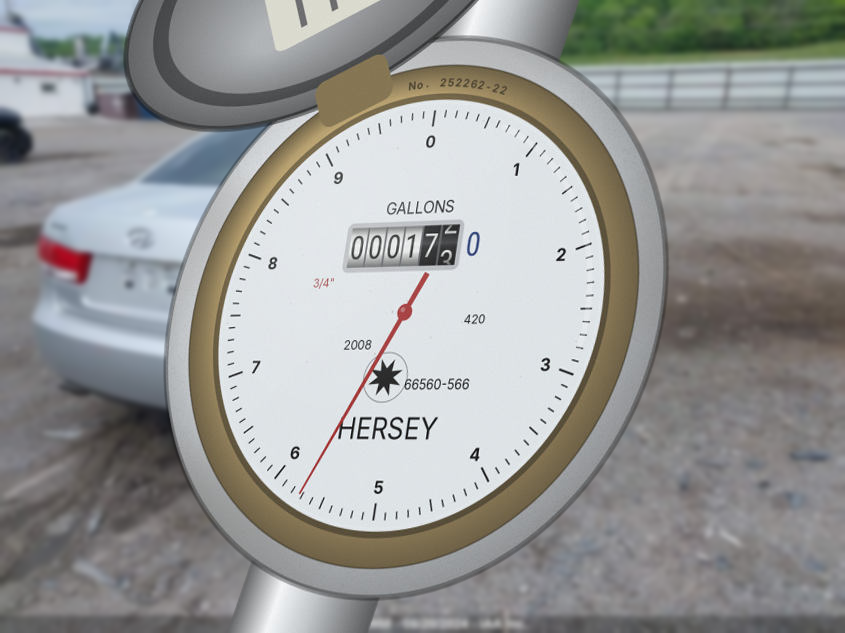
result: 1725.7 gal
